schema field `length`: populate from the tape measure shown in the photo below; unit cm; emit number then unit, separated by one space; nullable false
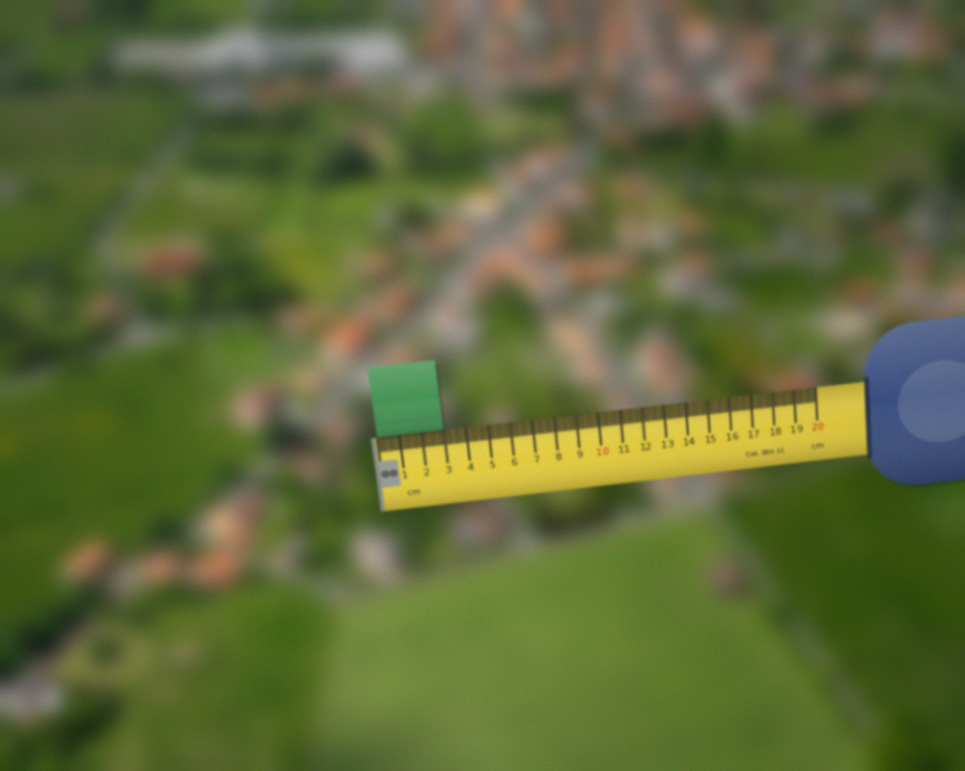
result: 3 cm
